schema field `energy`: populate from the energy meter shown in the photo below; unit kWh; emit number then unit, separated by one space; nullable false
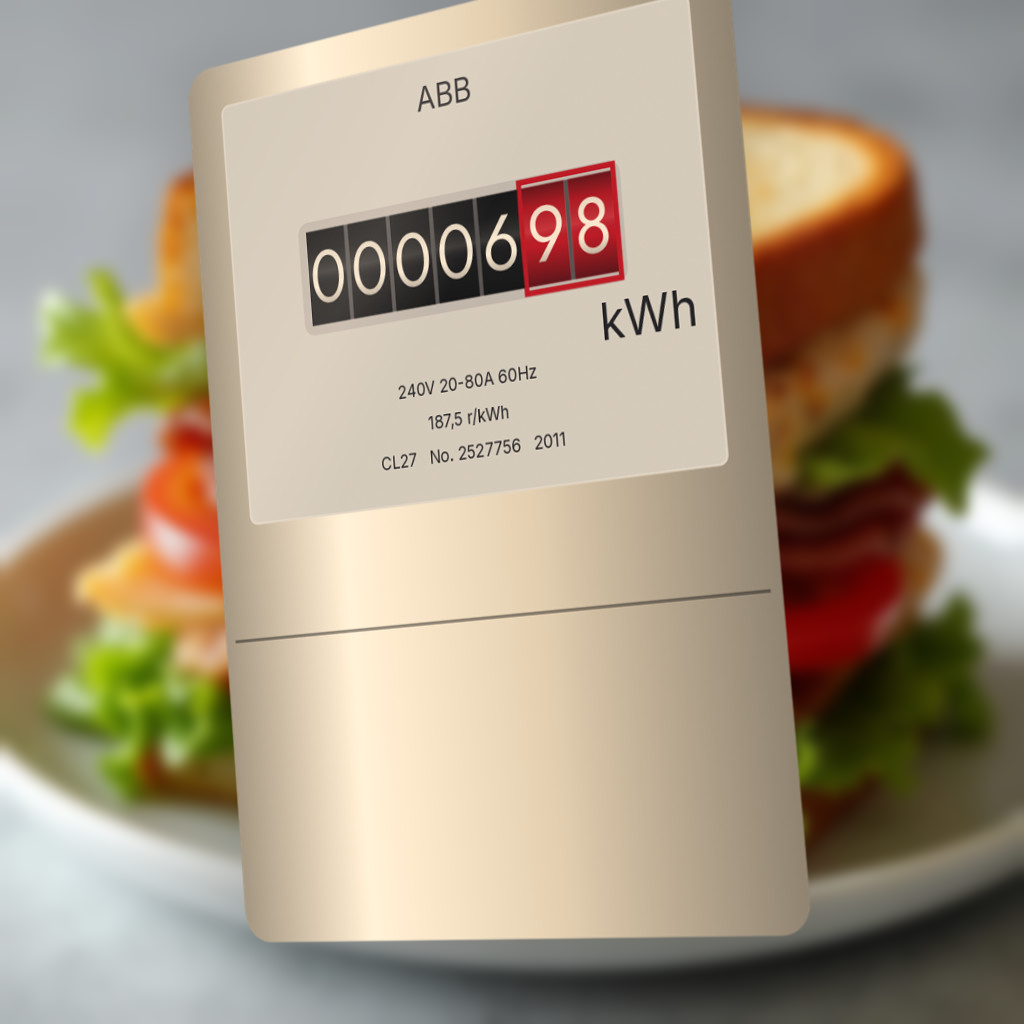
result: 6.98 kWh
